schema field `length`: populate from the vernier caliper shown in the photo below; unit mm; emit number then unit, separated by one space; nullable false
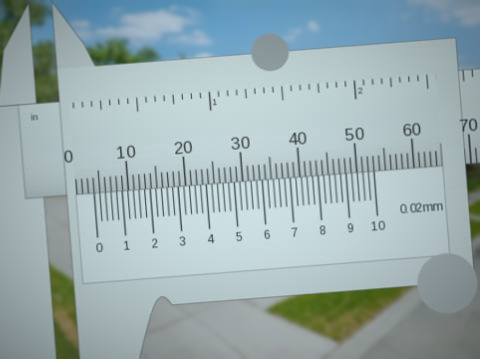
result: 4.0 mm
